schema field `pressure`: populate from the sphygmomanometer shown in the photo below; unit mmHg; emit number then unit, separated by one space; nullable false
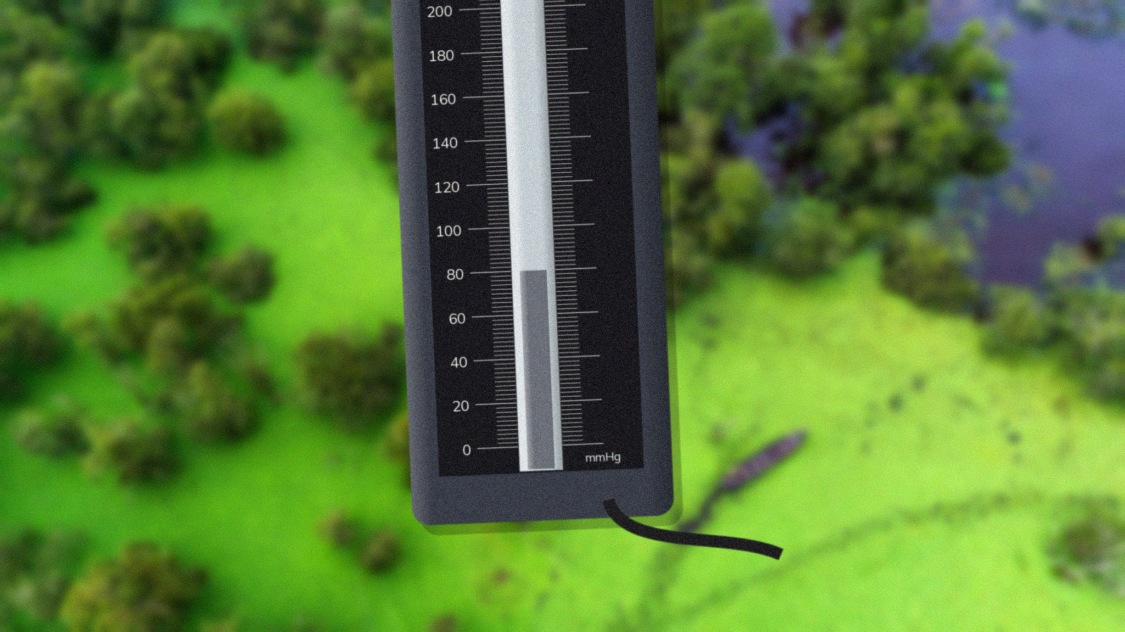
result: 80 mmHg
